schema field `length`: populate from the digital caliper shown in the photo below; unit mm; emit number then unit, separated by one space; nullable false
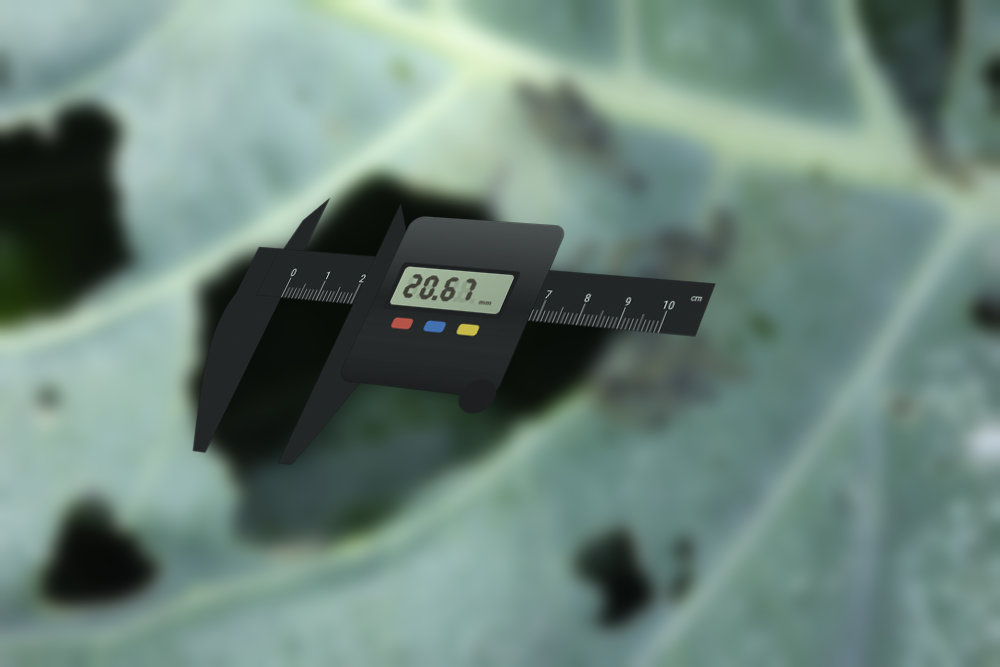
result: 20.67 mm
